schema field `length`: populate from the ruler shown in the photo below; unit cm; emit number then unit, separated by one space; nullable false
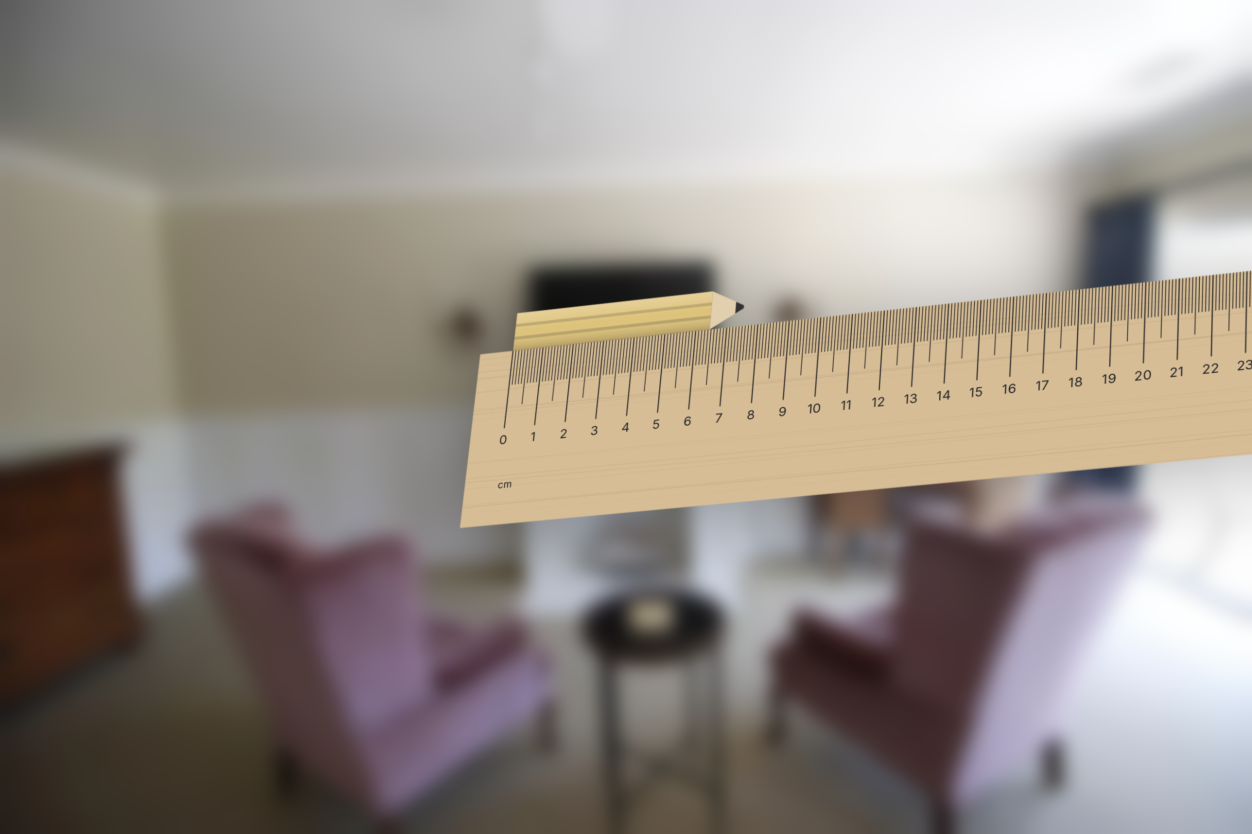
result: 7.5 cm
